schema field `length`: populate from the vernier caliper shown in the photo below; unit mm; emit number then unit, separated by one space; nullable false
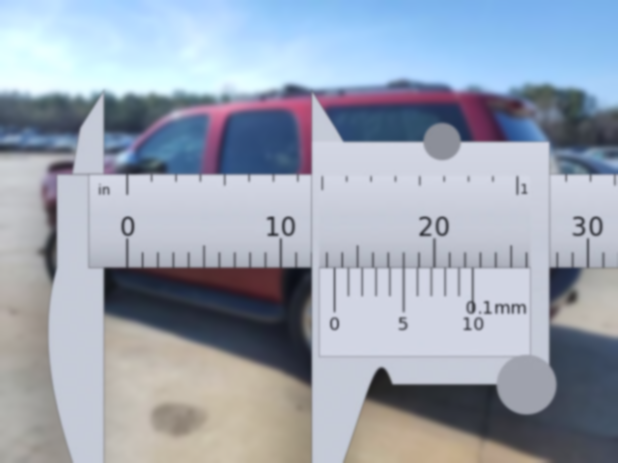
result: 13.5 mm
